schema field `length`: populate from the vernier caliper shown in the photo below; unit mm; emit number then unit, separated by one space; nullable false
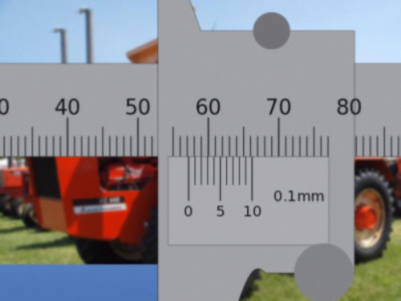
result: 57.2 mm
